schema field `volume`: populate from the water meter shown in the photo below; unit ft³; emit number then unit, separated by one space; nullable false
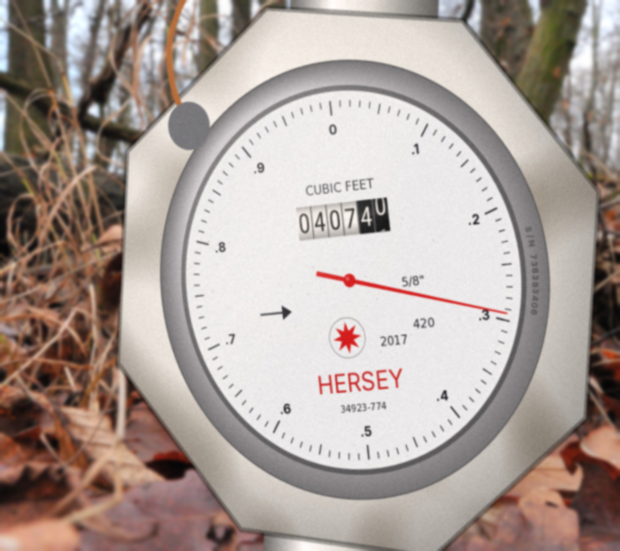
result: 40740.29 ft³
